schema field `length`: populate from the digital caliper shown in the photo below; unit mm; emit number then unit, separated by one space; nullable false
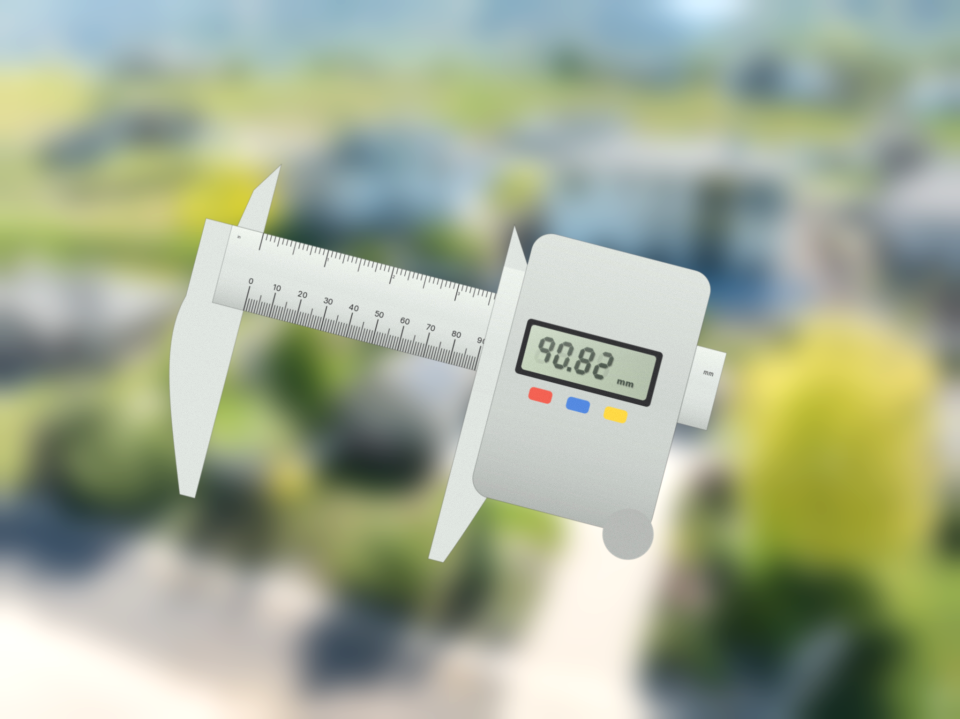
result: 90.82 mm
